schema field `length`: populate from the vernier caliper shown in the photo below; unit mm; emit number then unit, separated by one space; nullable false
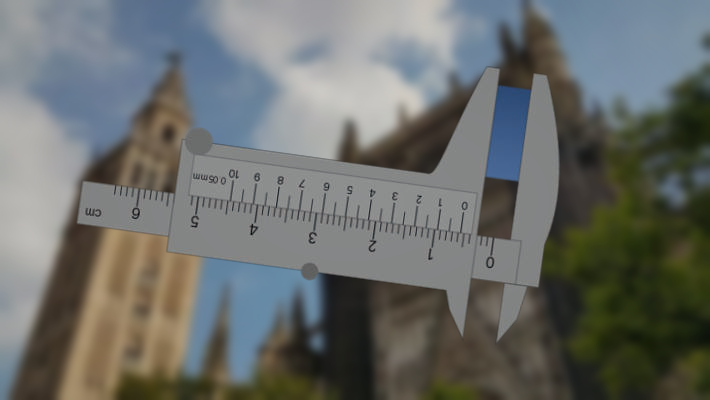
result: 5.6 mm
